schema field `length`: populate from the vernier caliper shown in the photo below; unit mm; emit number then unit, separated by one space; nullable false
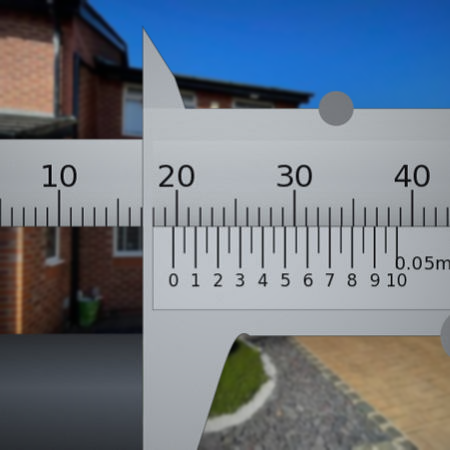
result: 19.7 mm
